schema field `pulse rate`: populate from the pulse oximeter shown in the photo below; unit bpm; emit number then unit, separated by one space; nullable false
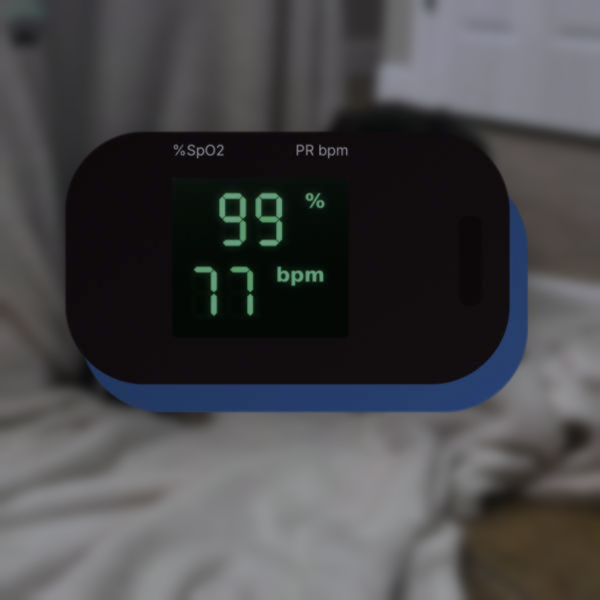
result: 77 bpm
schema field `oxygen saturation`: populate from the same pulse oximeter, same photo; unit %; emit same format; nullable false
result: 99 %
